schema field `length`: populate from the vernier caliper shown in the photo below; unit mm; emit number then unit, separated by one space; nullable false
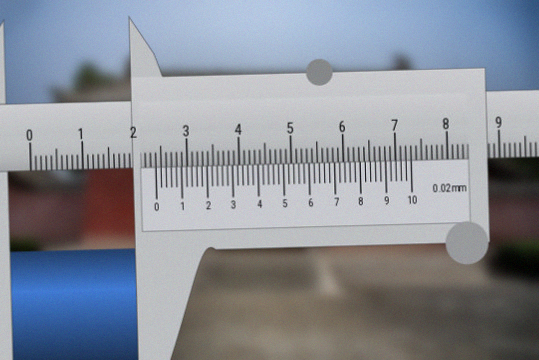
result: 24.0 mm
